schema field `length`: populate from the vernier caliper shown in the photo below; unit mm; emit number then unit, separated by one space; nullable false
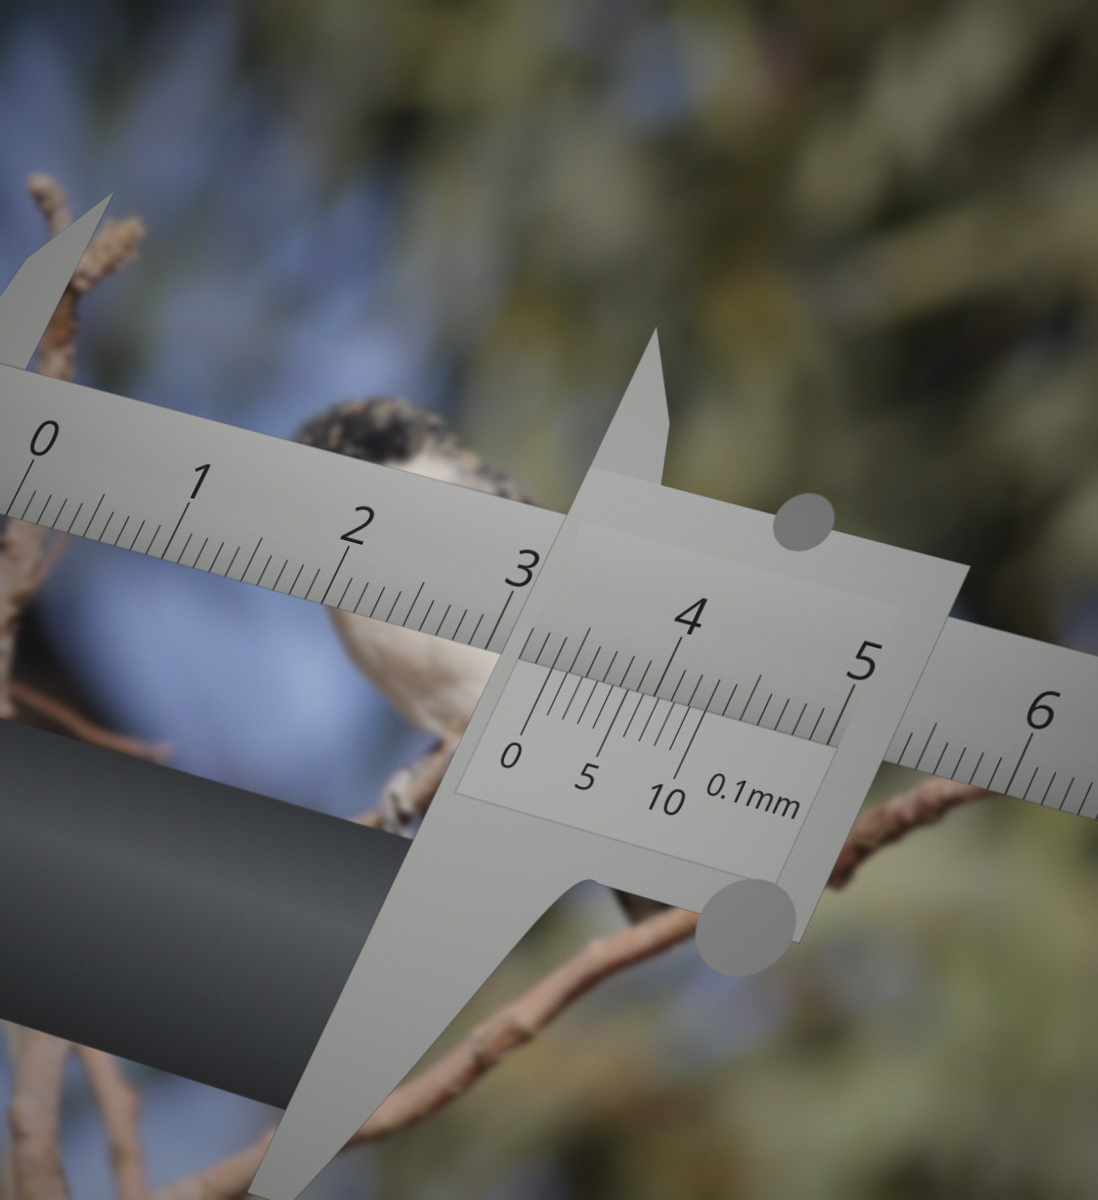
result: 34.0 mm
